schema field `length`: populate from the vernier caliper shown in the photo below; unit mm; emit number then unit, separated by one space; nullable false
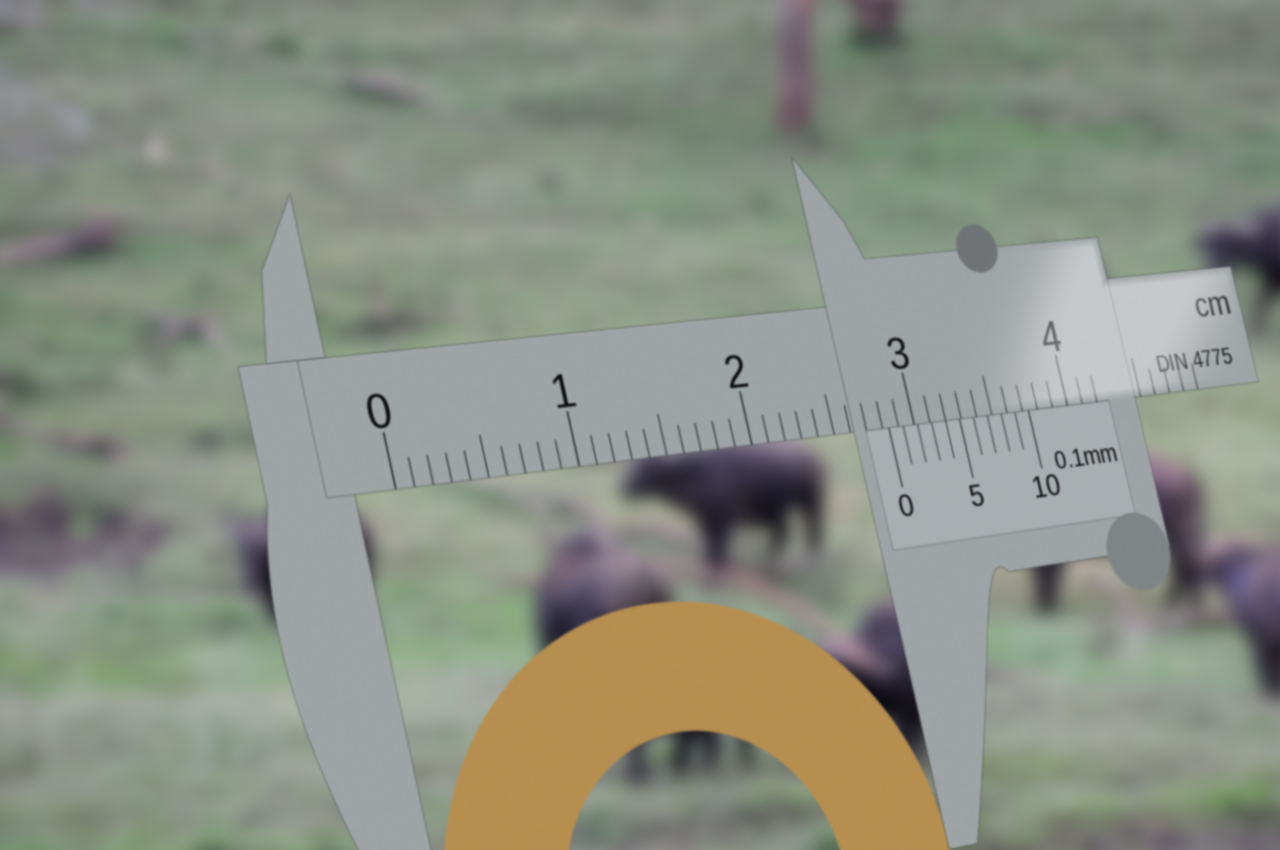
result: 28.4 mm
